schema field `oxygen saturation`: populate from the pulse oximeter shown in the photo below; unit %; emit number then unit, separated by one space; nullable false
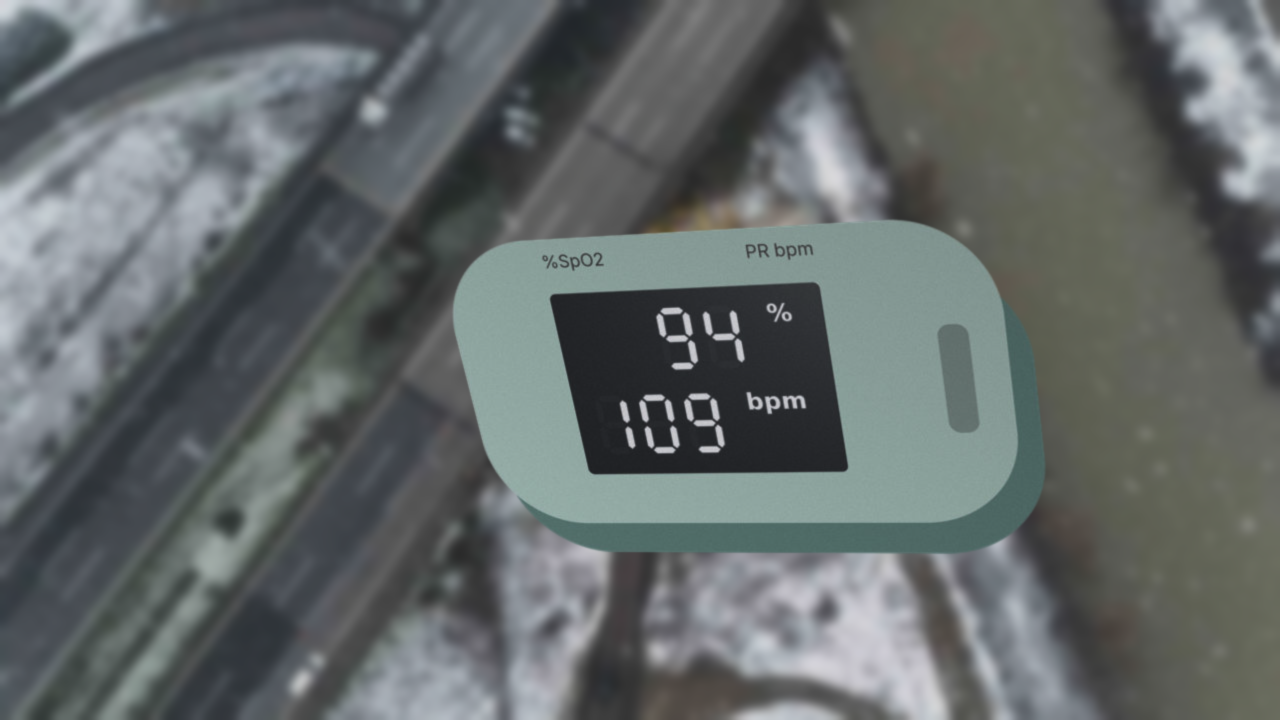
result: 94 %
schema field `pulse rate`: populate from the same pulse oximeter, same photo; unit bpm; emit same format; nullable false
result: 109 bpm
